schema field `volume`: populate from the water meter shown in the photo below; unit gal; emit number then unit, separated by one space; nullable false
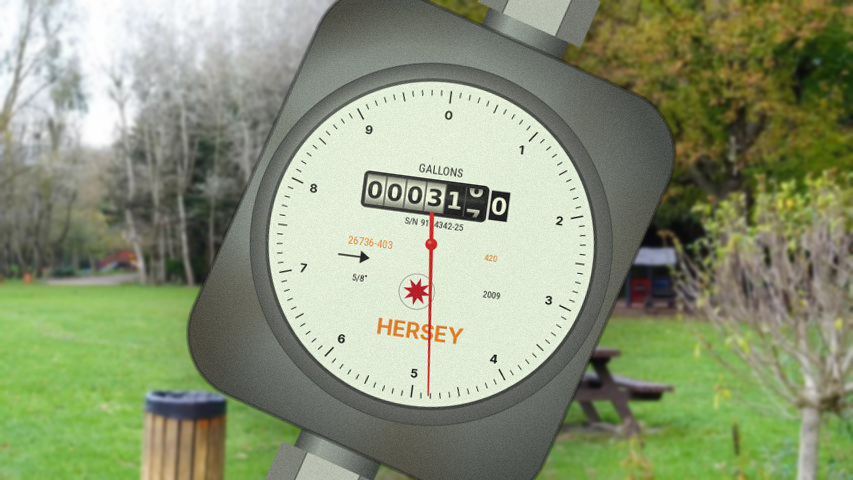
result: 3164.8 gal
